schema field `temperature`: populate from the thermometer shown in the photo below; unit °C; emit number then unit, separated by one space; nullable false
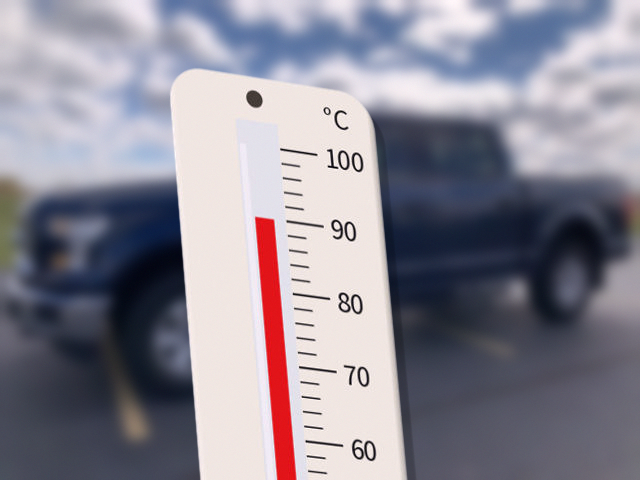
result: 90 °C
